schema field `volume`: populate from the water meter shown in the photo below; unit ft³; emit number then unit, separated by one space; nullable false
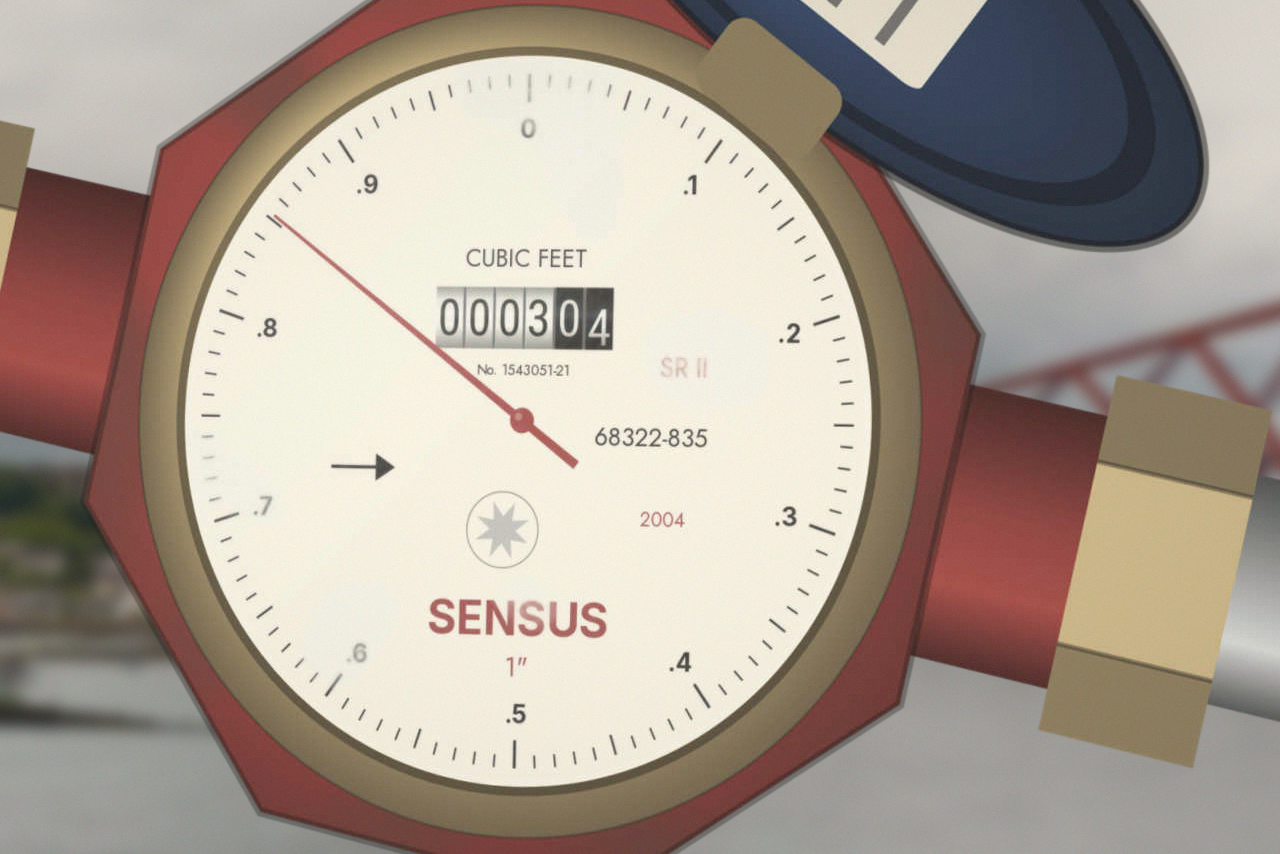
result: 303.85 ft³
